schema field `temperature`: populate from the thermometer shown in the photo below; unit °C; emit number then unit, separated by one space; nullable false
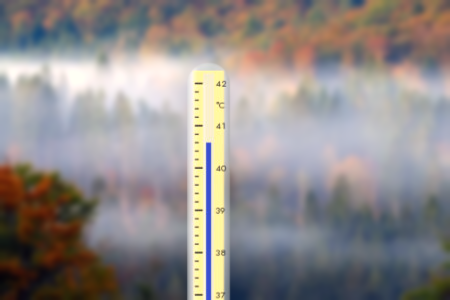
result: 40.6 °C
